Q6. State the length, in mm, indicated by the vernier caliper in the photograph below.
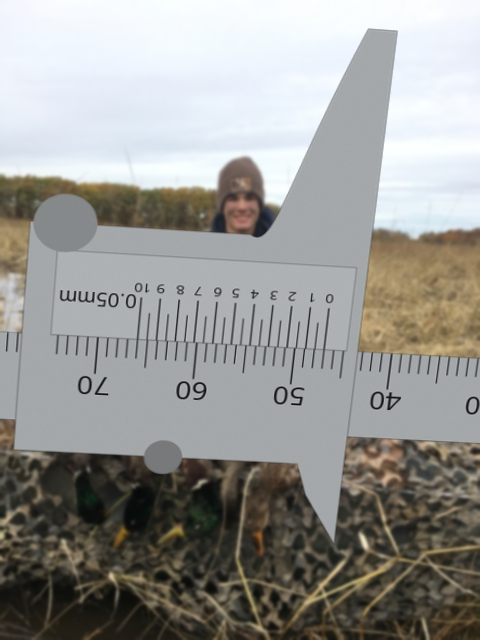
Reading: 47.0 mm
